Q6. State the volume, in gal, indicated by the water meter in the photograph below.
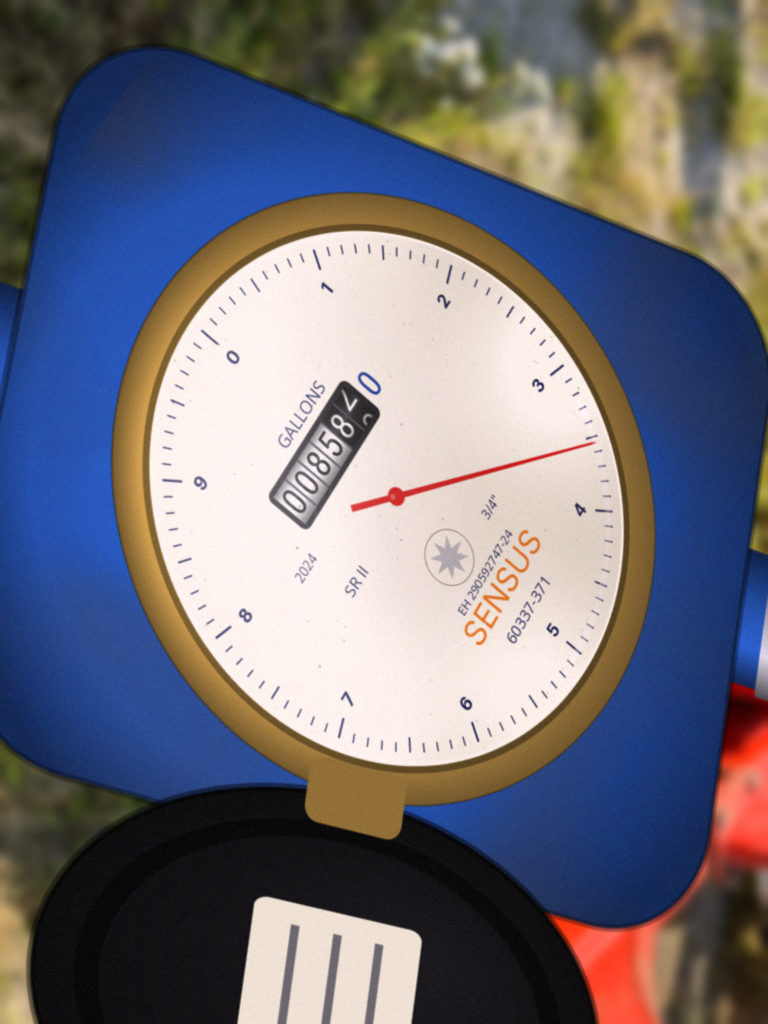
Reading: 85823.5 gal
